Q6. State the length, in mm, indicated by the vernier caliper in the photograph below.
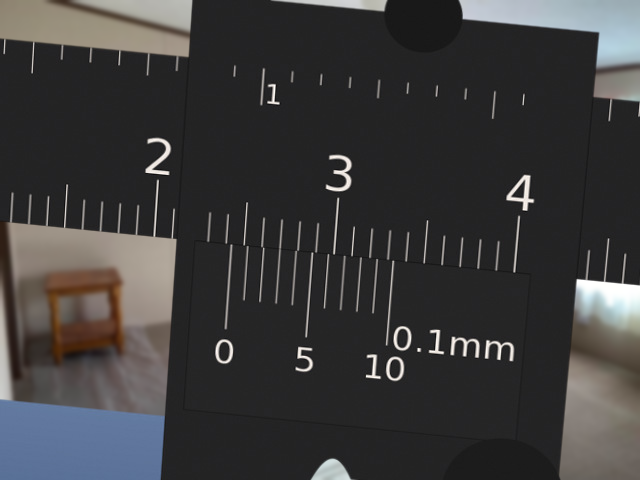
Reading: 24.3 mm
